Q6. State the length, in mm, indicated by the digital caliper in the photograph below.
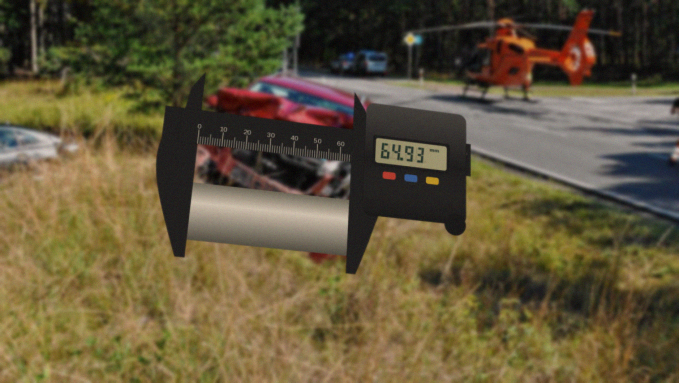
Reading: 64.93 mm
